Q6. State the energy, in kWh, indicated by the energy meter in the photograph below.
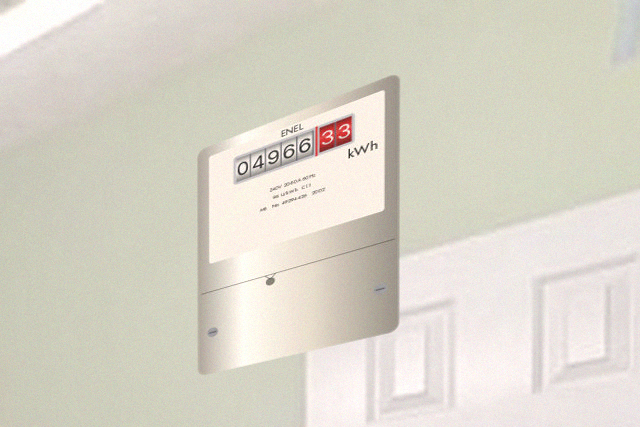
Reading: 4966.33 kWh
